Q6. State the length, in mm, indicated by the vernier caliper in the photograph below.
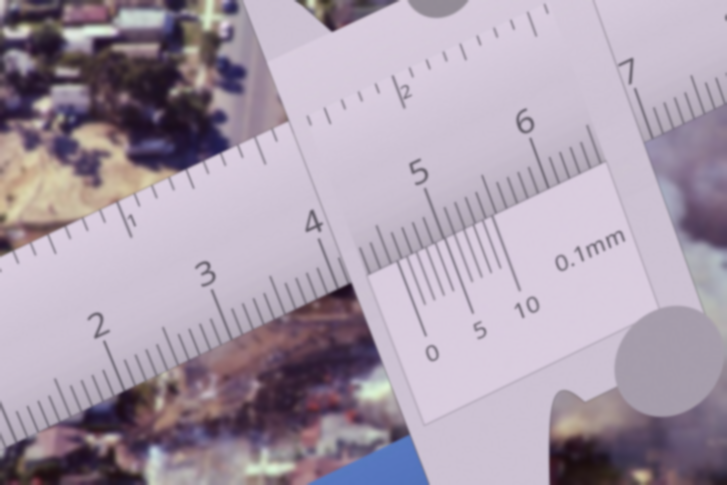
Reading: 45.6 mm
